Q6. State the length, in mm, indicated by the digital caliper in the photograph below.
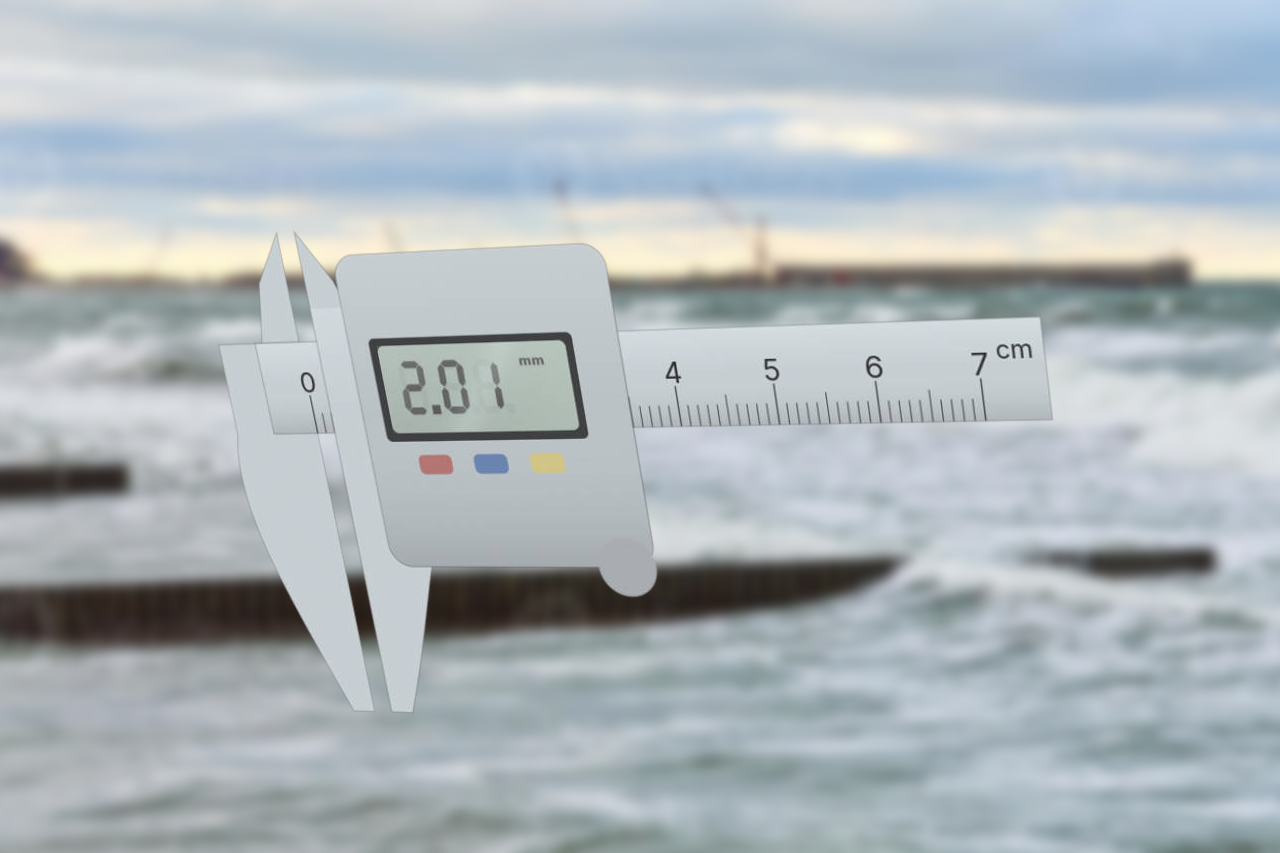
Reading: 2.01 mm
